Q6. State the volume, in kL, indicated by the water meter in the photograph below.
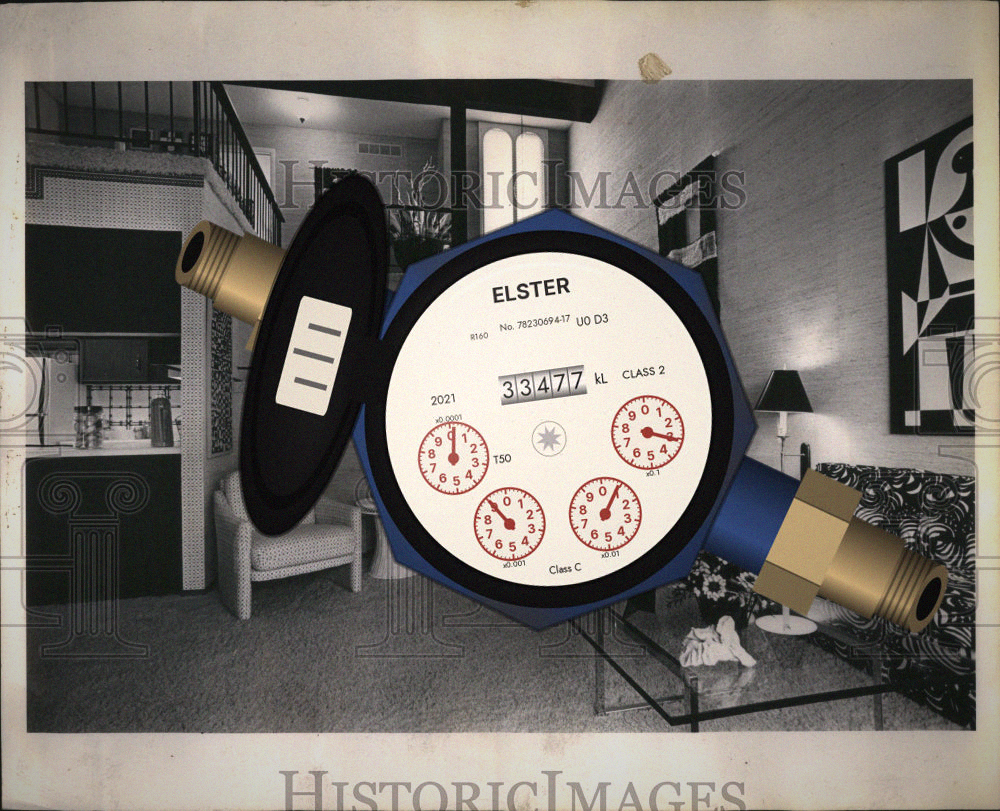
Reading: 33477.3090 kL
